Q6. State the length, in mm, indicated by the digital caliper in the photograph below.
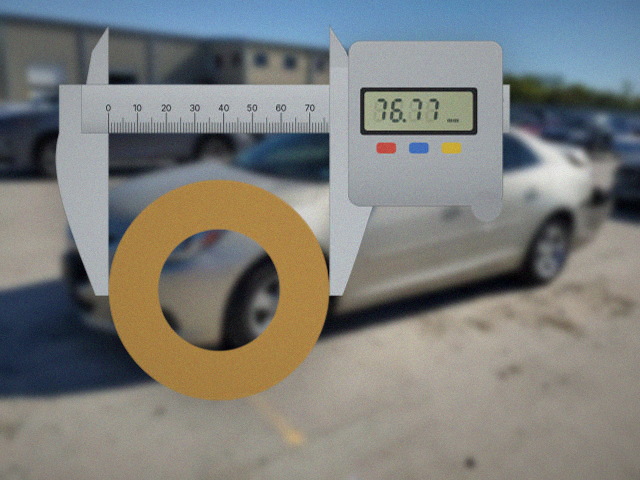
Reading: 76.77 mm
